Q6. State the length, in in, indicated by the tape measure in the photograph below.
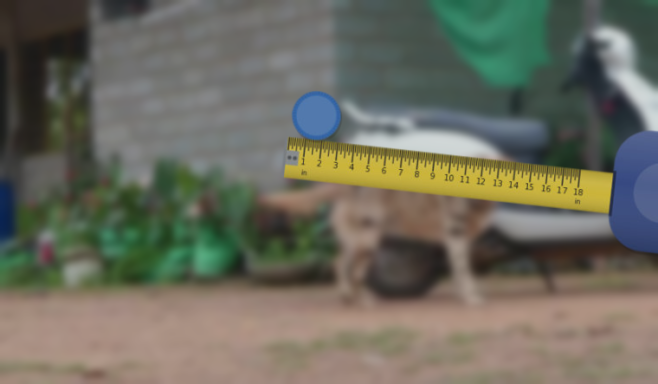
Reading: 3 in
